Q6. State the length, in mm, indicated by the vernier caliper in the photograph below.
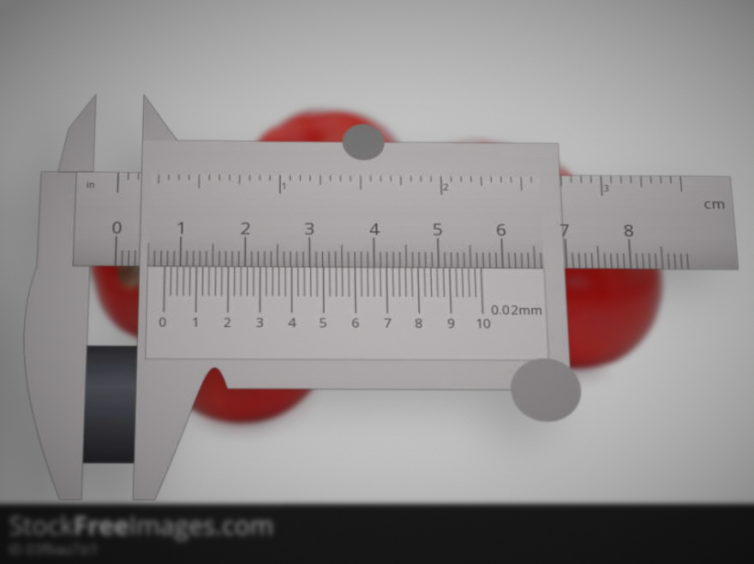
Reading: 7.6 mm
